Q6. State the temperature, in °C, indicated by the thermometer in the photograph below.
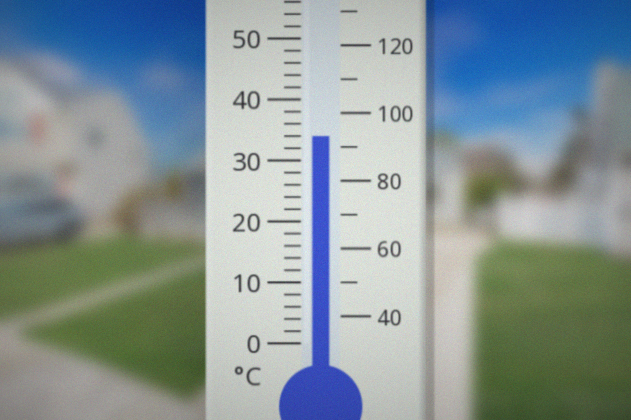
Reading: 34 °C
